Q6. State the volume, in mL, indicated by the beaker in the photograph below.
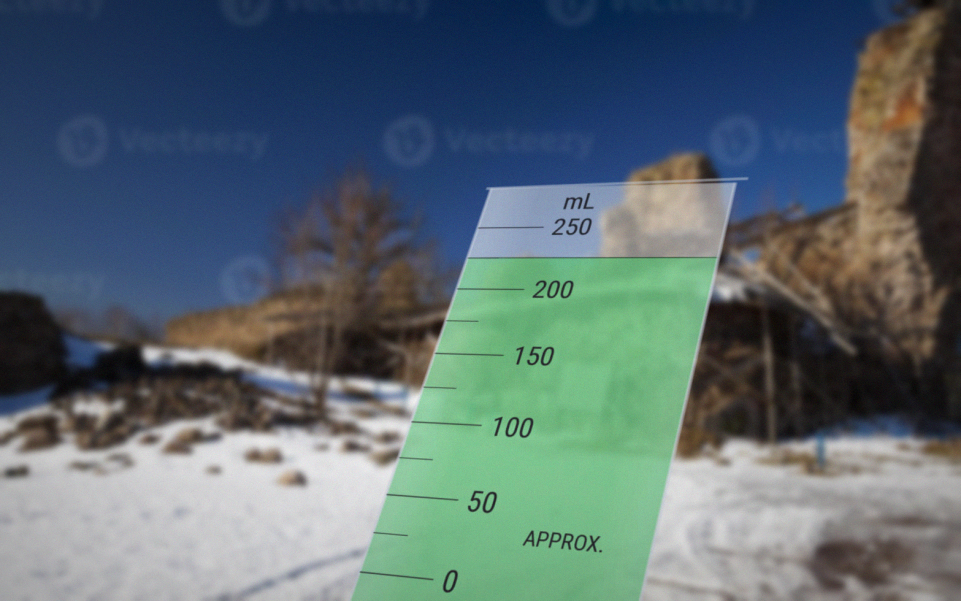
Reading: 225 mL
